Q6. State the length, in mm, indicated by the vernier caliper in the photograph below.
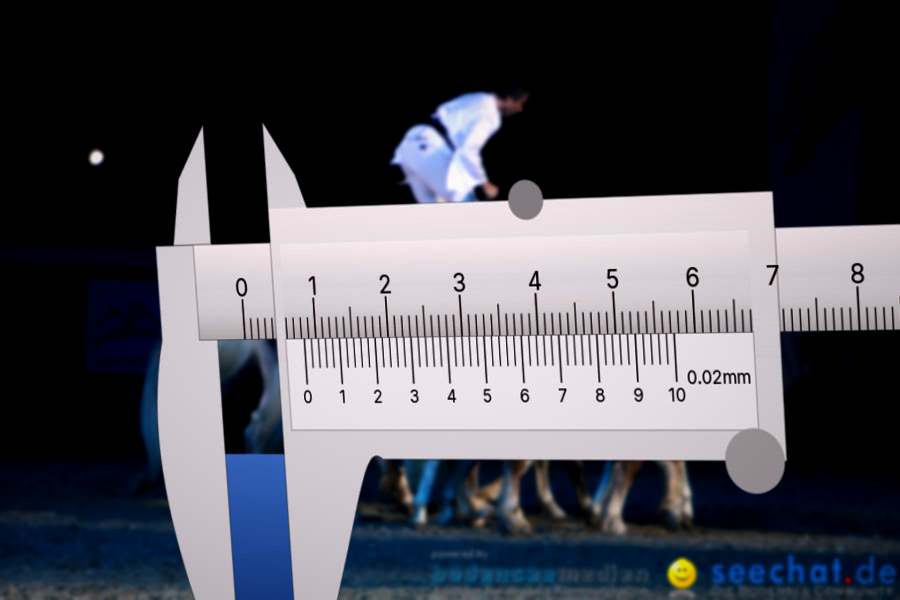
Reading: 8.4 mm
